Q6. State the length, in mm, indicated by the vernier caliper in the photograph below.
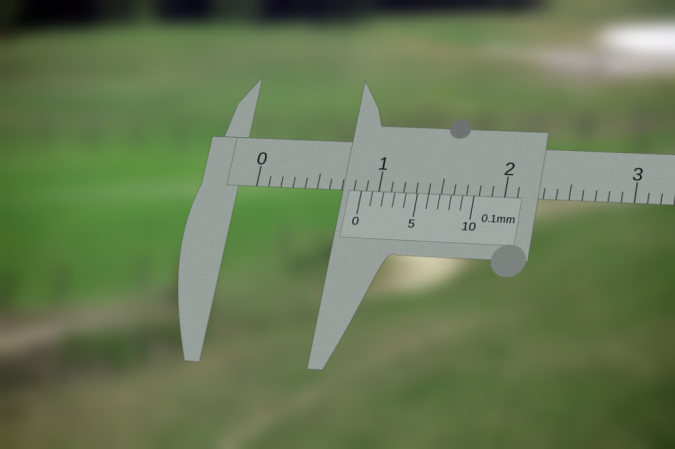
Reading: 8.6 mm
